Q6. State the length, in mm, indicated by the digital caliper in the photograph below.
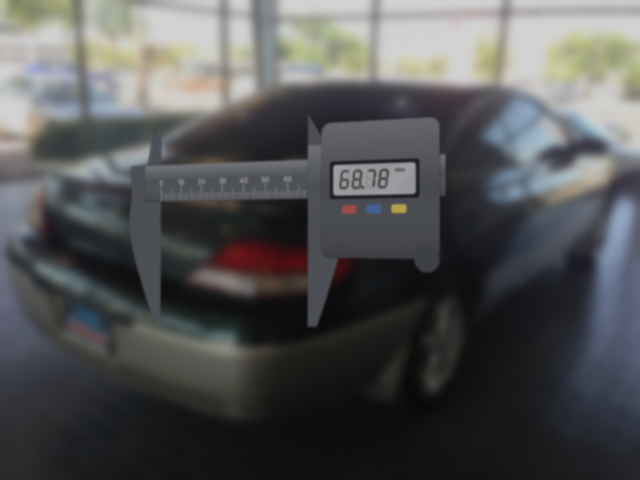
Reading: 68.78 mm
